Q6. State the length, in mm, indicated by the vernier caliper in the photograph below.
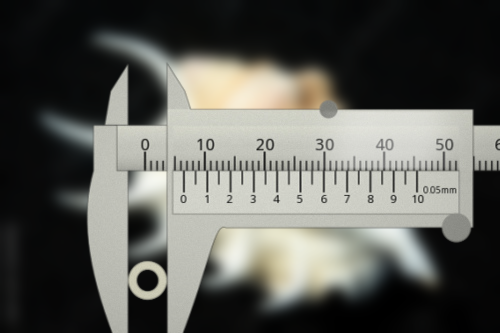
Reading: 6.5 mm
